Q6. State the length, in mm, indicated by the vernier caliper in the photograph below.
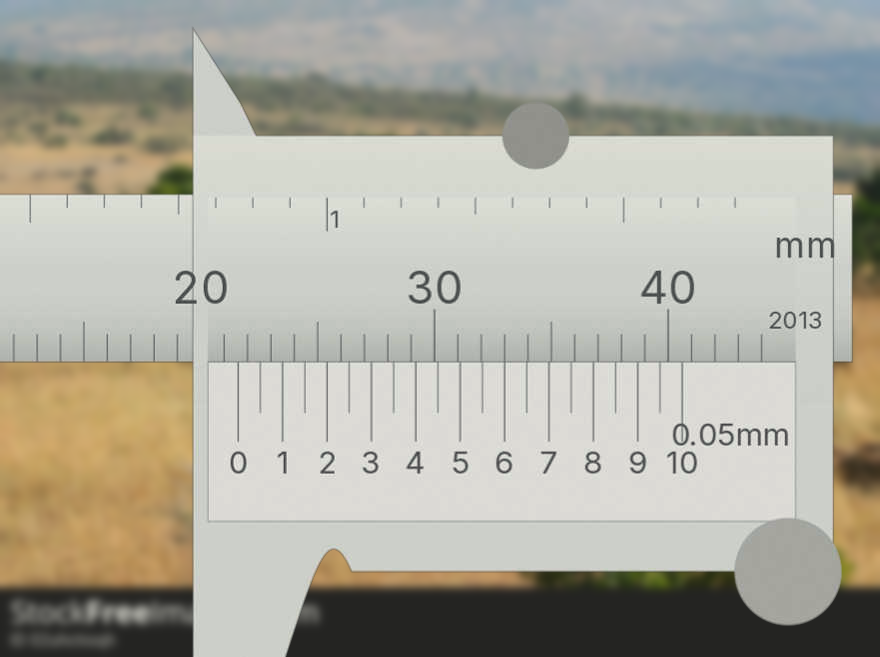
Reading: 21.6 mm
